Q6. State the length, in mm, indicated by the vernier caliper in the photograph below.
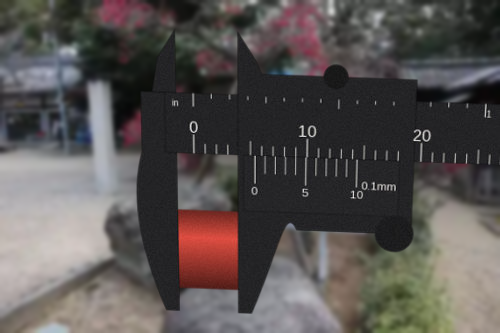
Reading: 5.4 mm
